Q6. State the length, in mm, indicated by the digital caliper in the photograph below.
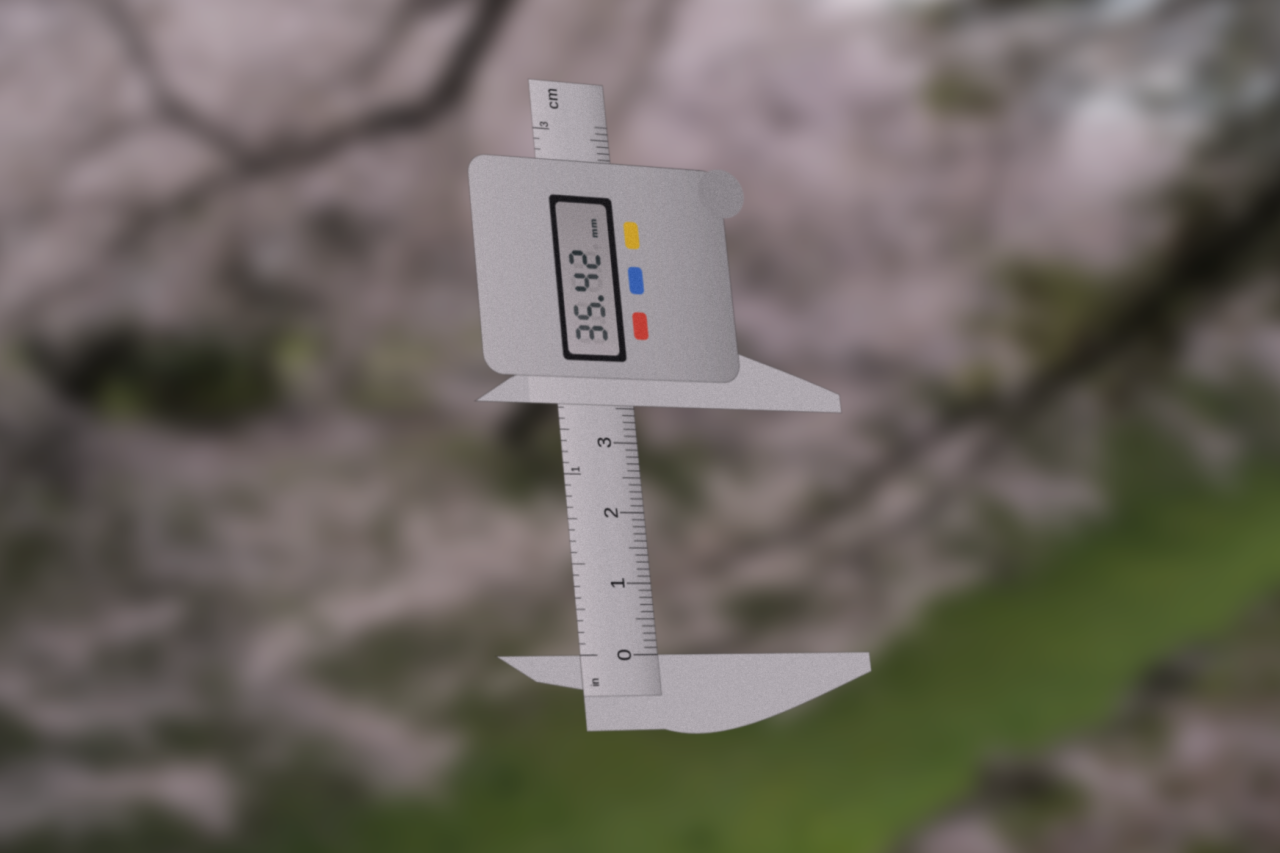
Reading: 35.42 mm
